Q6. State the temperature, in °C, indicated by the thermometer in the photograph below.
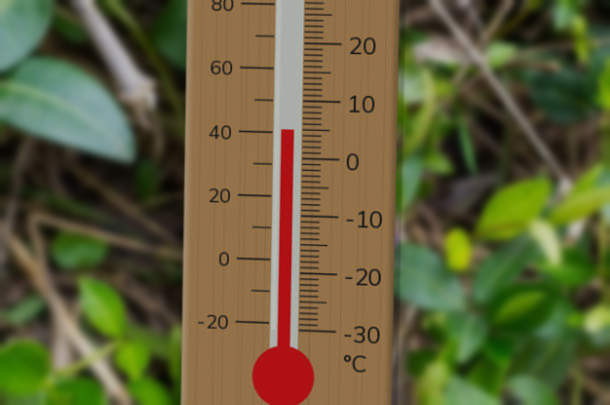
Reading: 5 °C
